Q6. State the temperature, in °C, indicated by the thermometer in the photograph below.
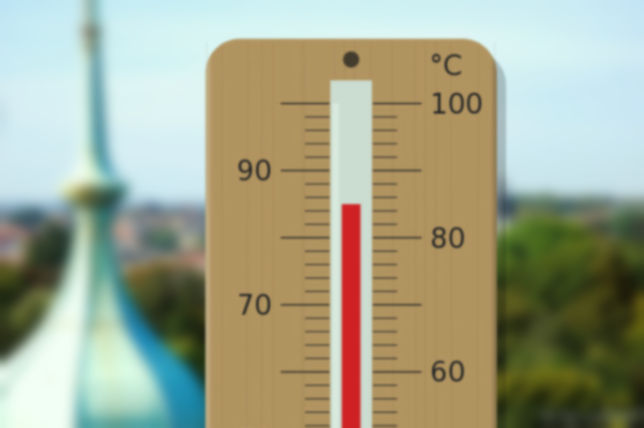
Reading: 85 °C
